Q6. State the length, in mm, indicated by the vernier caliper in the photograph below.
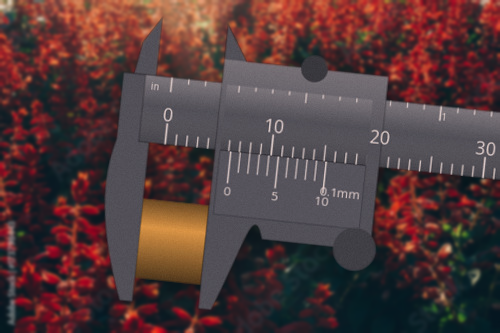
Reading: 6.2 mm
